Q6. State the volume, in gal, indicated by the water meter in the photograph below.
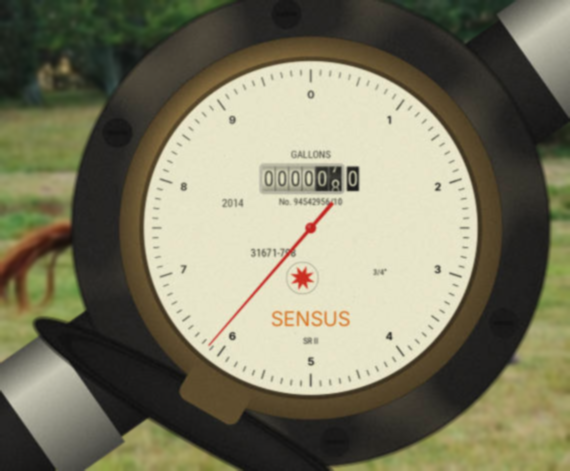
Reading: 76.1 gal
